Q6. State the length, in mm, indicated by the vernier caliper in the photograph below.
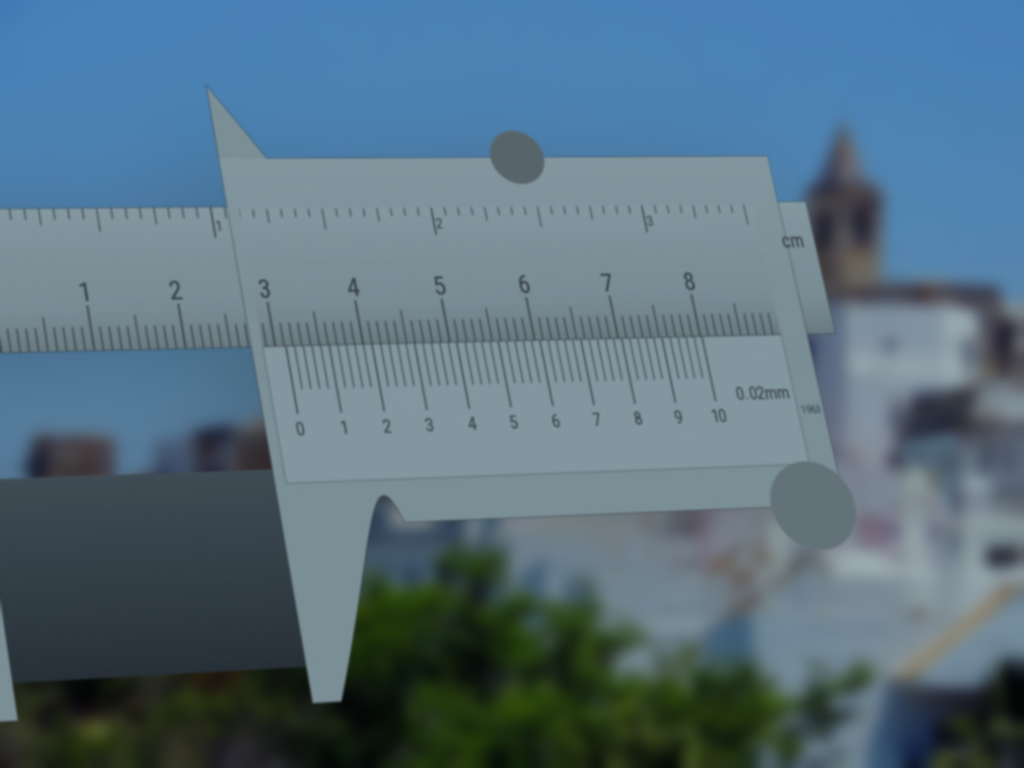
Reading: 31.2 mm
